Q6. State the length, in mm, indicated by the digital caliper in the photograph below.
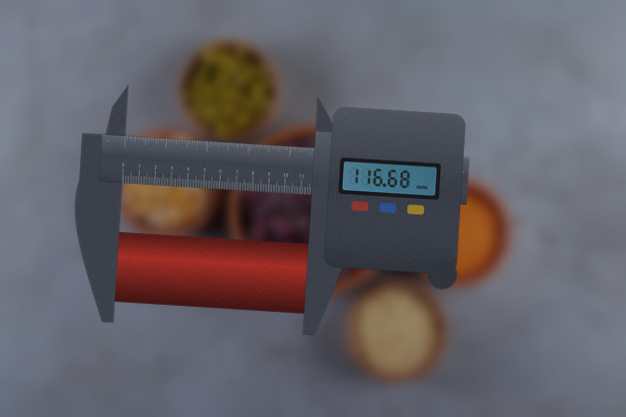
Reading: 116.68 mm
